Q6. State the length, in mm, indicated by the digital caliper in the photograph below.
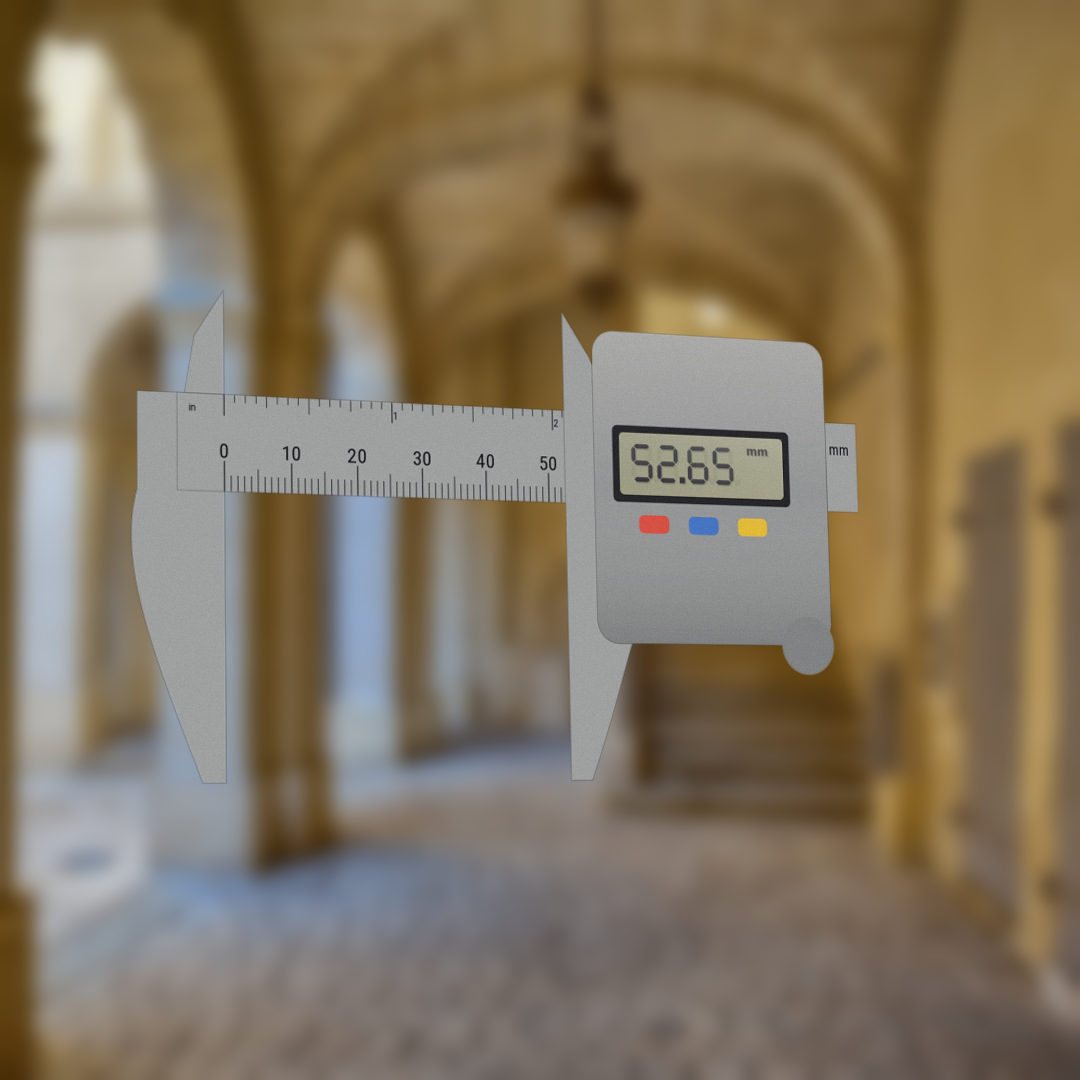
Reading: 52.65 mm
